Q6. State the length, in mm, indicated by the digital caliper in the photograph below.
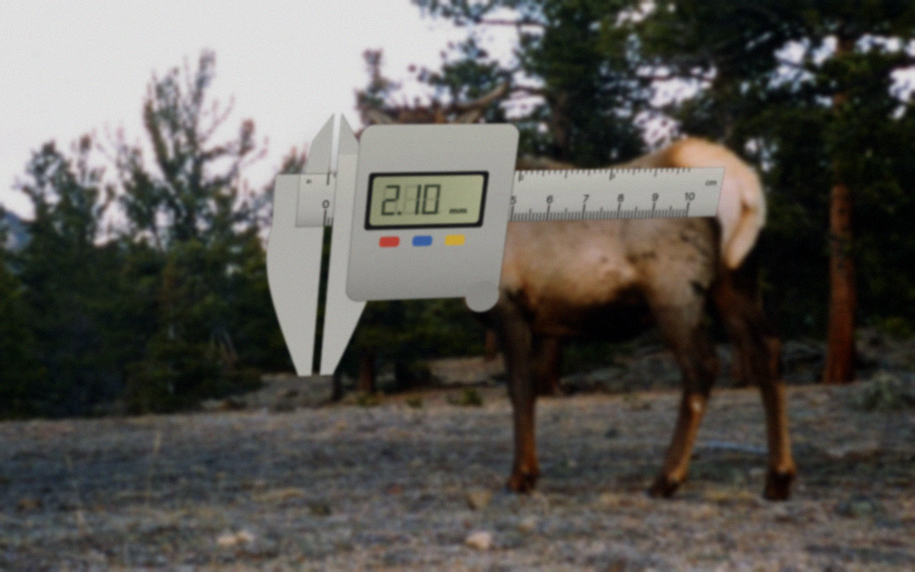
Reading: 2.10 mm
